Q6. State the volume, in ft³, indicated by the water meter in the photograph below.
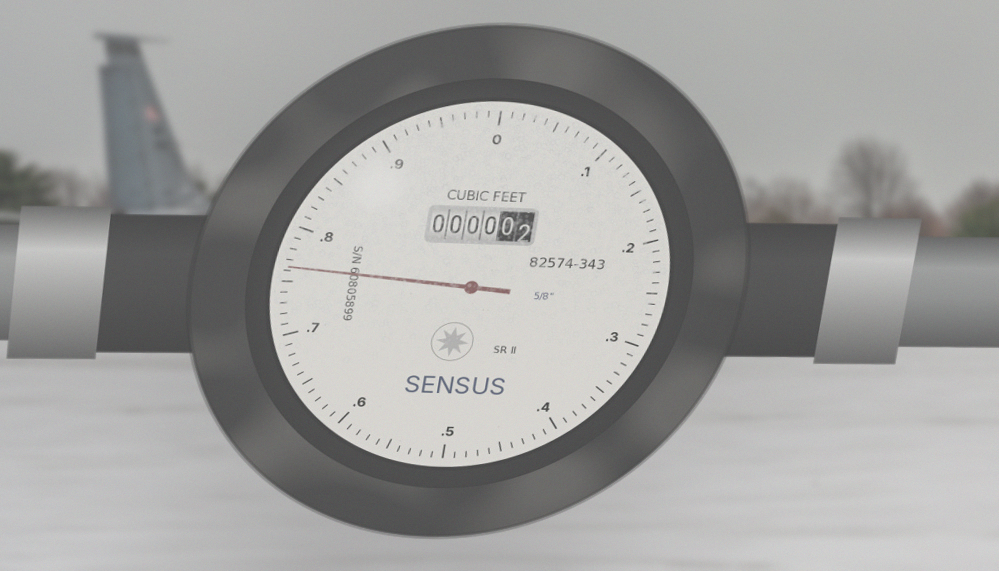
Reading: 1.76 ft³
